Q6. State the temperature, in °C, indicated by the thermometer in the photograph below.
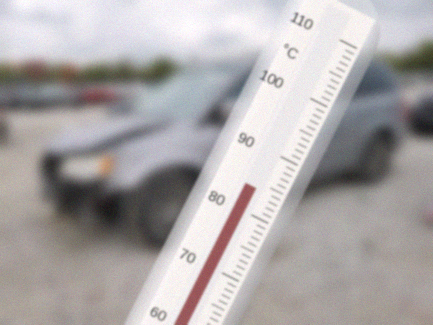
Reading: 84 °C
